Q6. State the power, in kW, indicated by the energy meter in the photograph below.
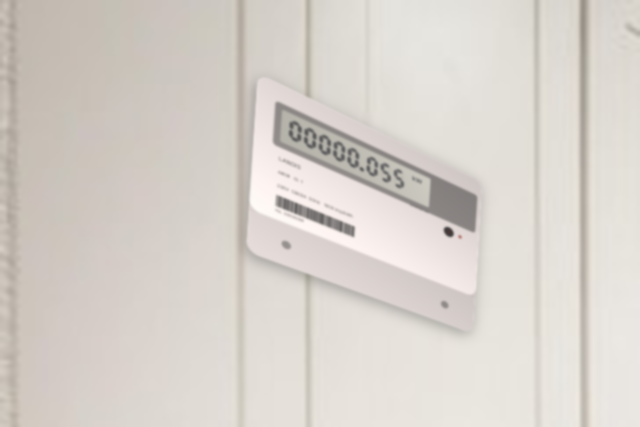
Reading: 0.055 kW
